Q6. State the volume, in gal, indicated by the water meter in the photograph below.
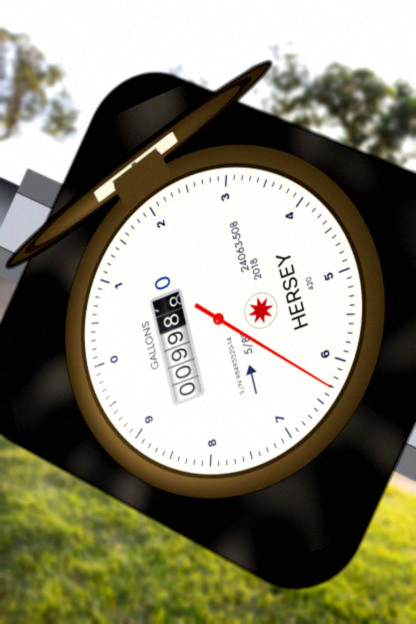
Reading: 99876.3 gal
